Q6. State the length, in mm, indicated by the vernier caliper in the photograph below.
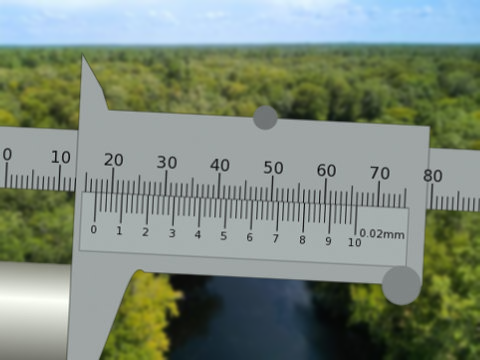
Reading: 17.0 mm
